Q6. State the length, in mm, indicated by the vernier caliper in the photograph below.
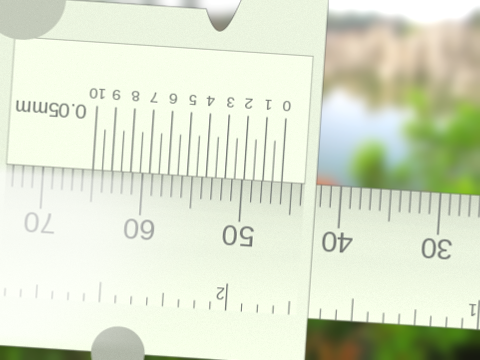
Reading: 46.0 mm
